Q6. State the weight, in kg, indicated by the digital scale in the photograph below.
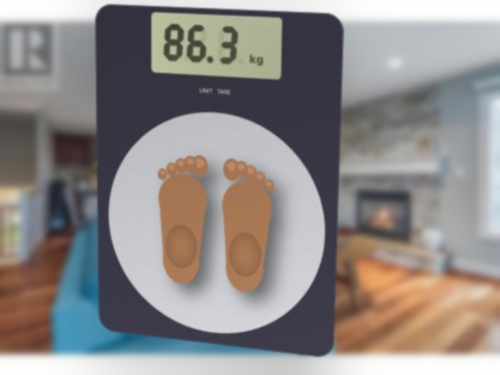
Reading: 86.3 kg
